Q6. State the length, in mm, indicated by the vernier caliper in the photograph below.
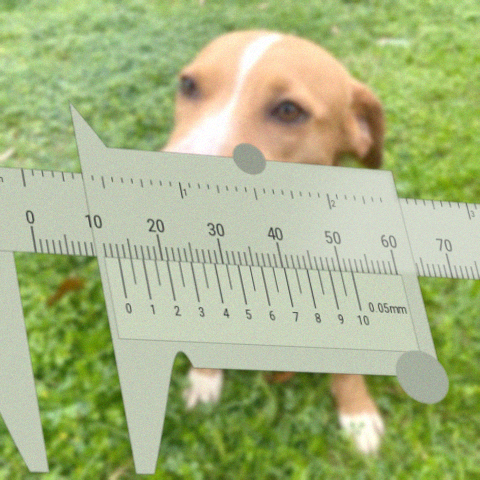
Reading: 13.0 mm
